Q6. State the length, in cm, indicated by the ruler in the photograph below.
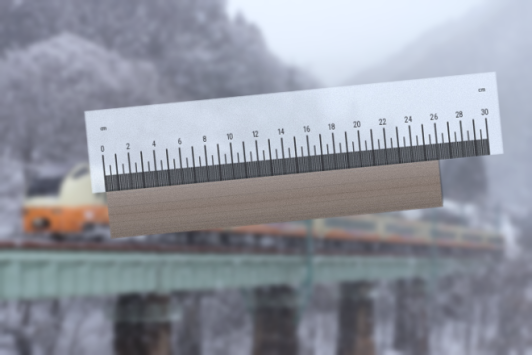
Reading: 26 cm
